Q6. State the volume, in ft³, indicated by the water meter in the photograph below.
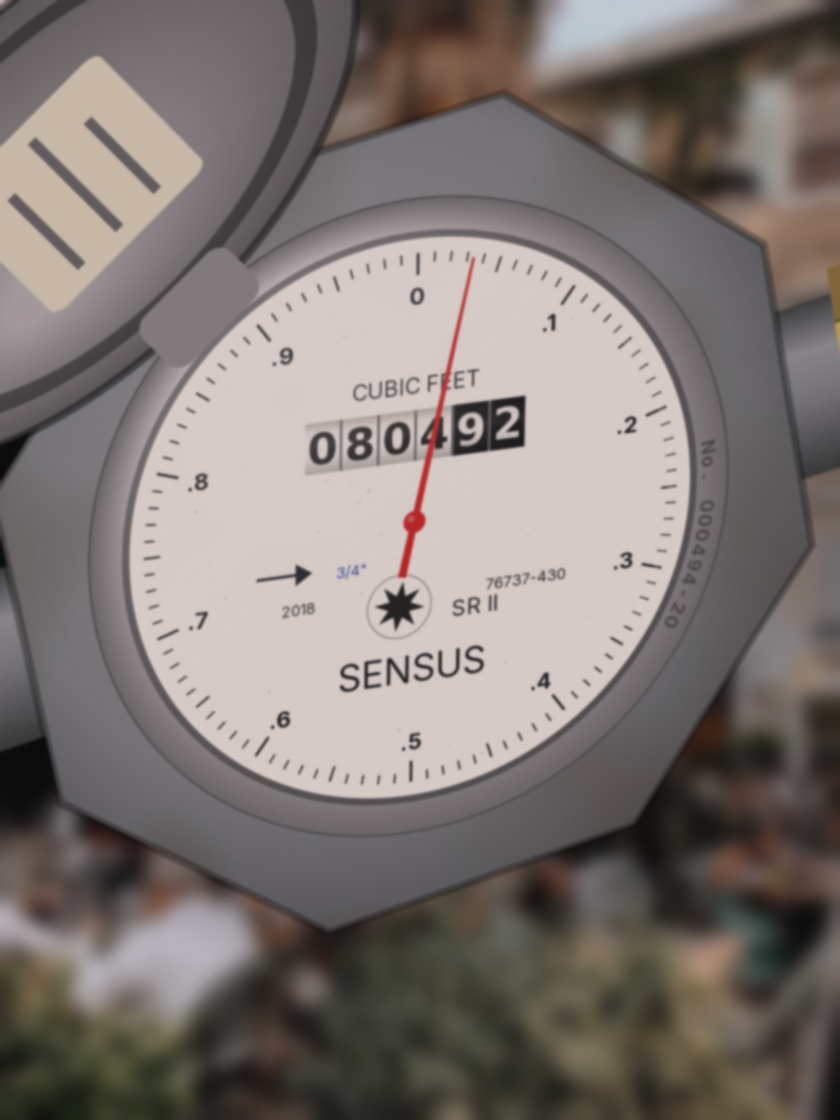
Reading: 80492.03 ft³
